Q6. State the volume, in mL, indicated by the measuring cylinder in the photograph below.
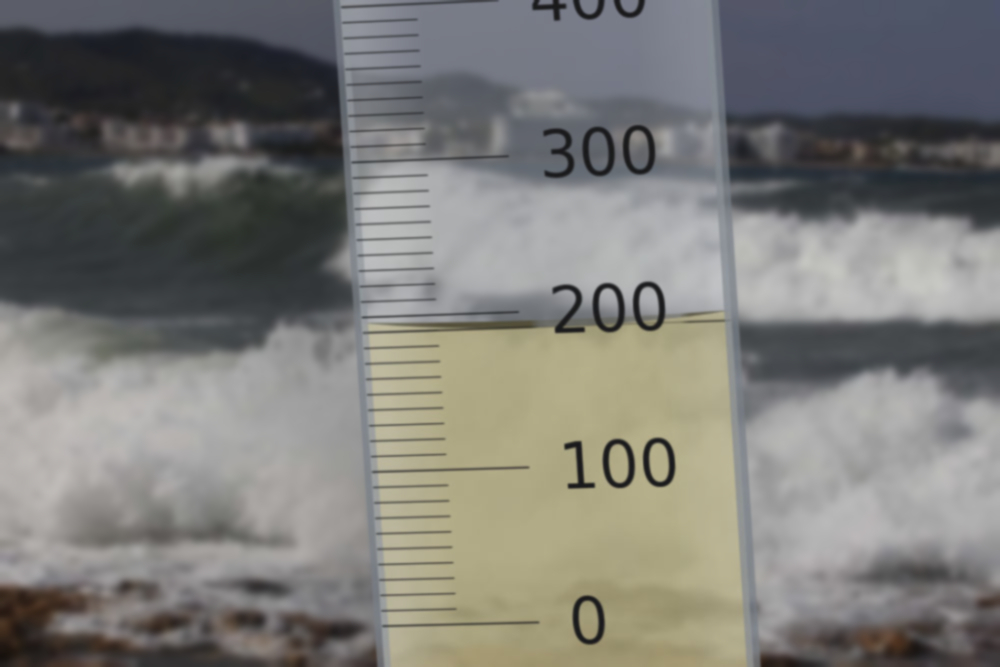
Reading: 190 mL
